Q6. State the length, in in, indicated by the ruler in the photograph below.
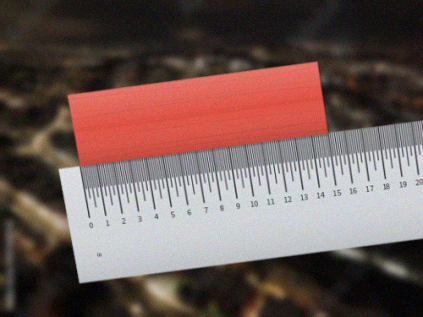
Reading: 15 in
